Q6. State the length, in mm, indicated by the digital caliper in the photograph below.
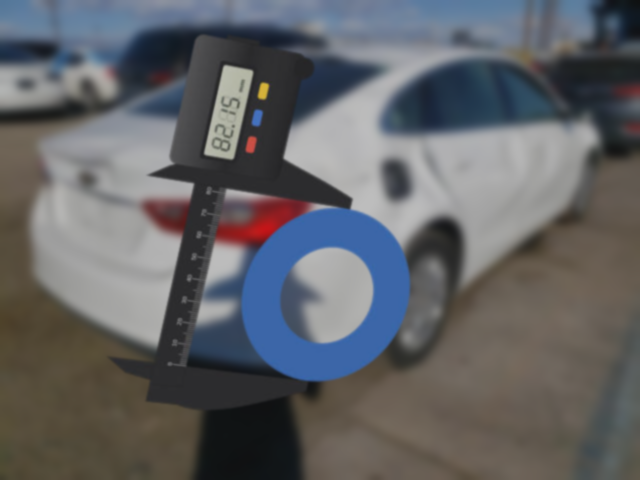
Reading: 82.15 mm
